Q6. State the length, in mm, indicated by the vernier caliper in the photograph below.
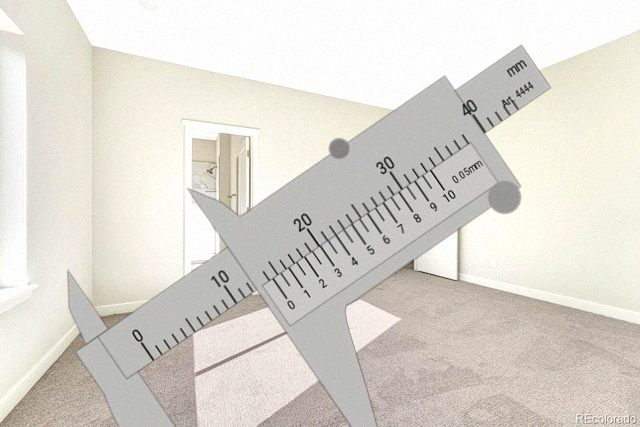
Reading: 14.4 mm
